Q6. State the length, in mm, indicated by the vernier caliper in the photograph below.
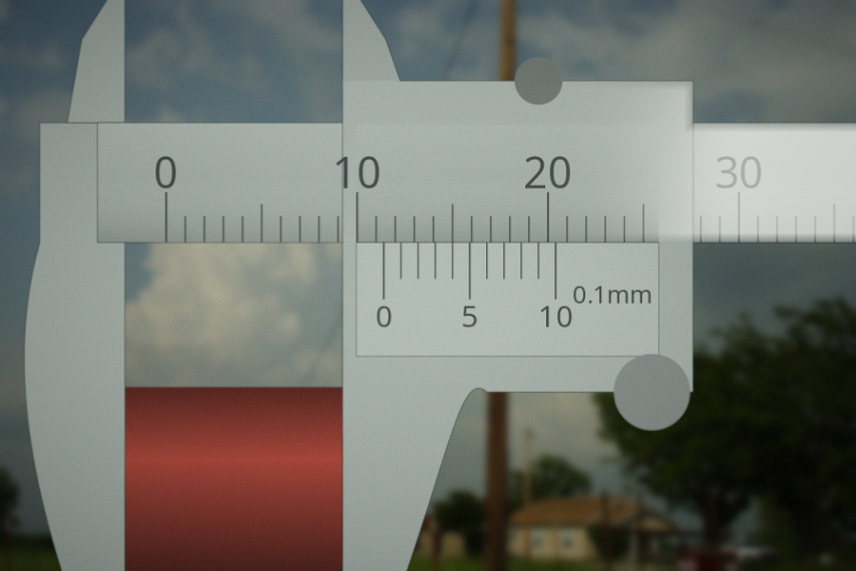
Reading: 11.4 mm
